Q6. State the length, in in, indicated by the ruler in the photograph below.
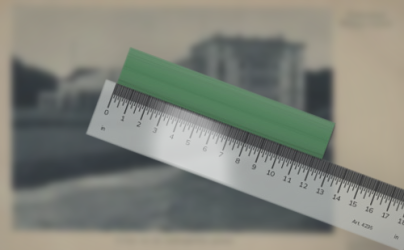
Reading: 12.5 in
